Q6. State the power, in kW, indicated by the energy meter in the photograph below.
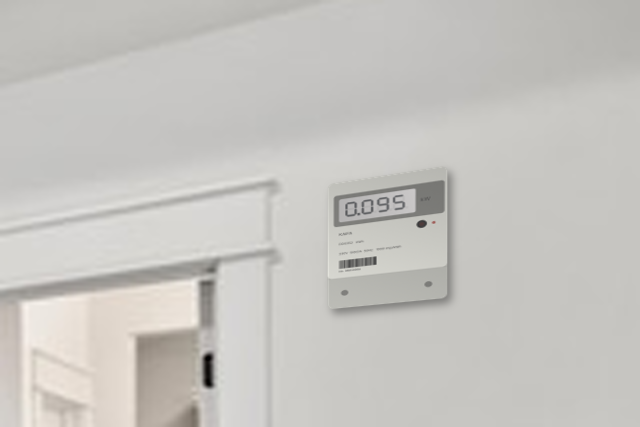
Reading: 0.095 kW
